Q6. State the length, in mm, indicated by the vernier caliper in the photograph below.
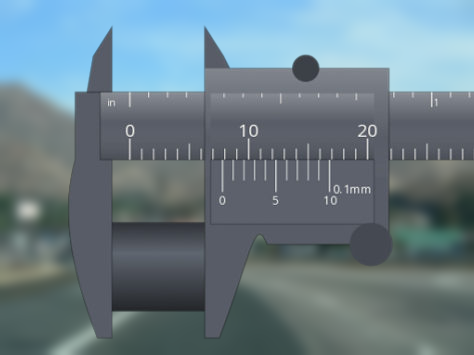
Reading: 7.8 mm
